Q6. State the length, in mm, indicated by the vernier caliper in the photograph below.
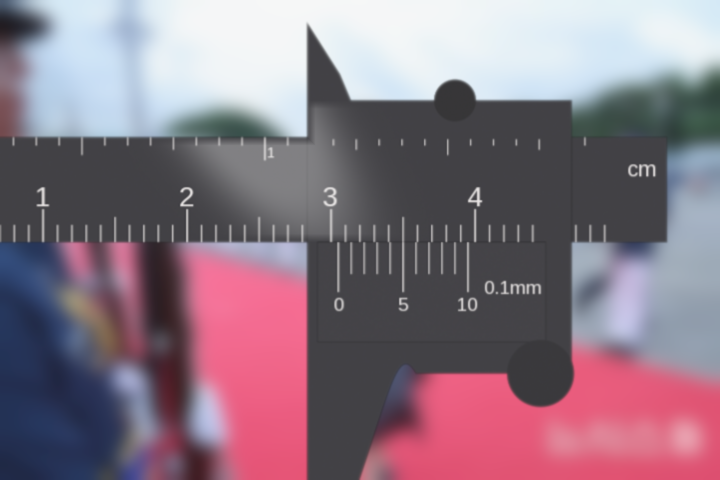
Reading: 30.5 mm
